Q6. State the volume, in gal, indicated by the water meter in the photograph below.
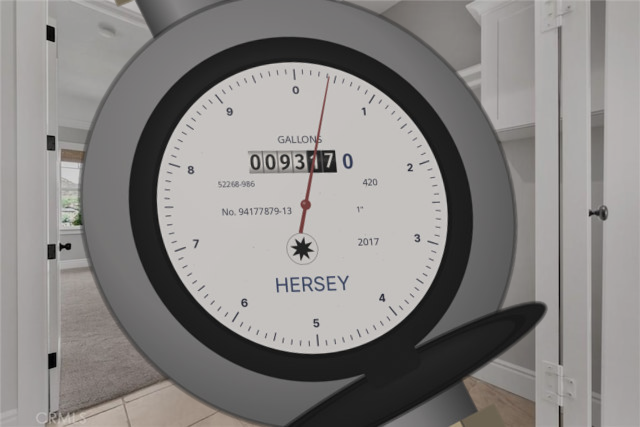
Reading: 93170.4 gal
